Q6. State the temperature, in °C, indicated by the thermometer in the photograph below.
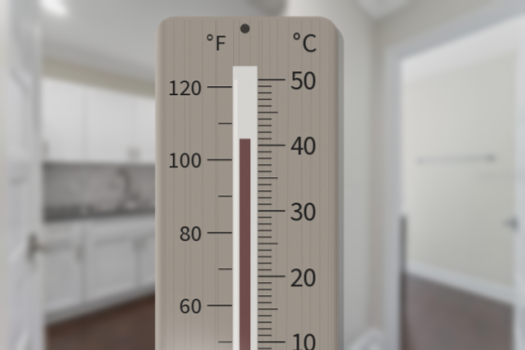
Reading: 41 °C
